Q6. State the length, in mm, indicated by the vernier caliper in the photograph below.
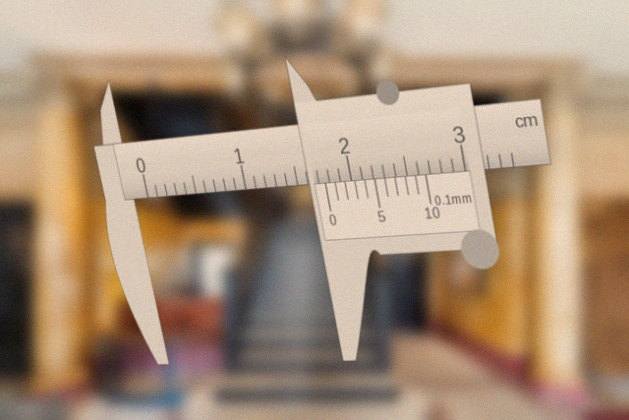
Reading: 17.6 mm
